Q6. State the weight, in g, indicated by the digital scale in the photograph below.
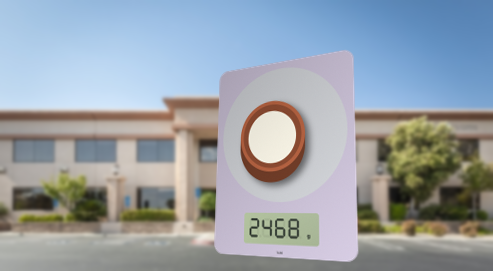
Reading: 2468 g
